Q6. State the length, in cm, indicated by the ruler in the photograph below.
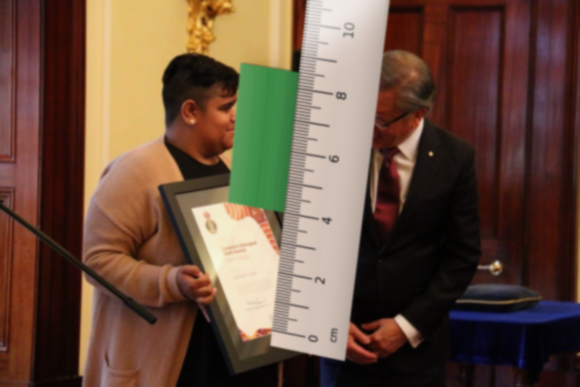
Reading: 4.5 cm
